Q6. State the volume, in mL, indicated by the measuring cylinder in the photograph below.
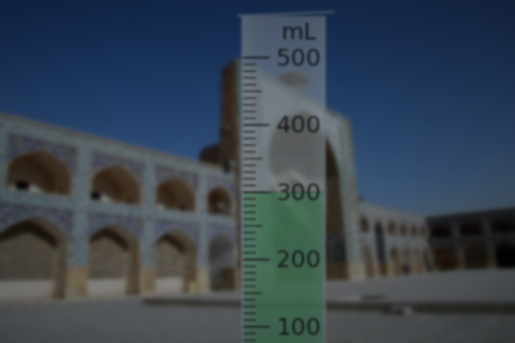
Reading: 300 mL
